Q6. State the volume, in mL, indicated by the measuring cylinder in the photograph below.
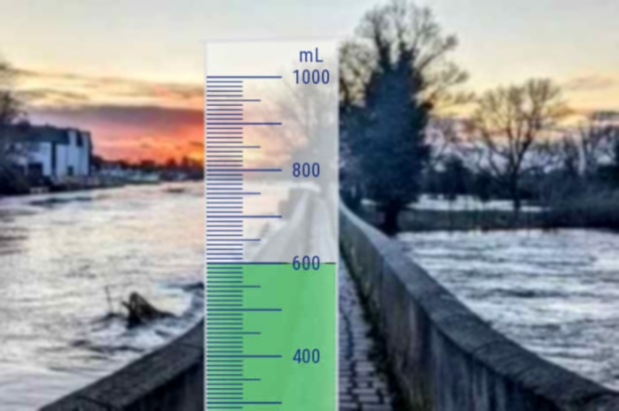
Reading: 600 mL
